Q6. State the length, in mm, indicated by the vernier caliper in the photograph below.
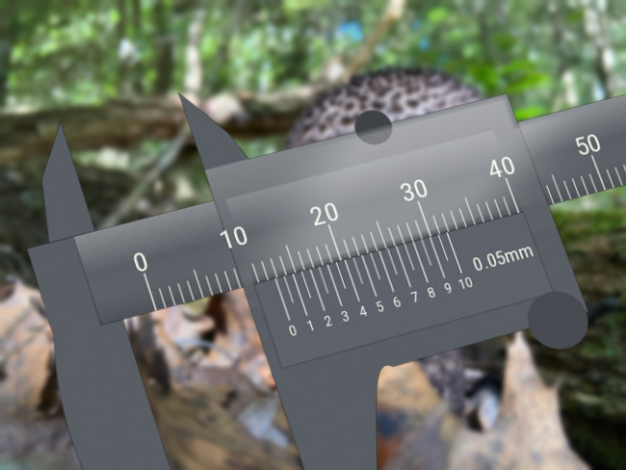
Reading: 12.8 mm
